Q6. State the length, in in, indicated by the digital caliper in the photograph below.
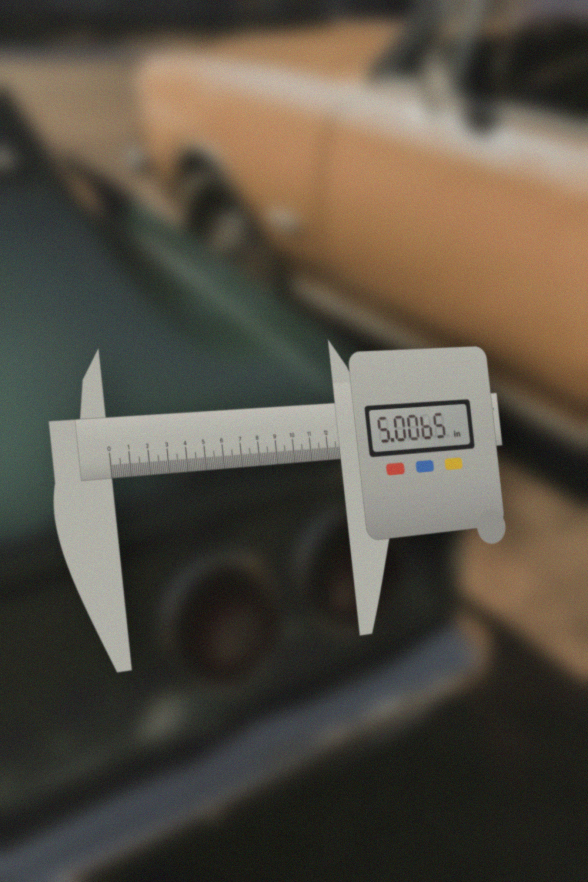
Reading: 5.0065 in
